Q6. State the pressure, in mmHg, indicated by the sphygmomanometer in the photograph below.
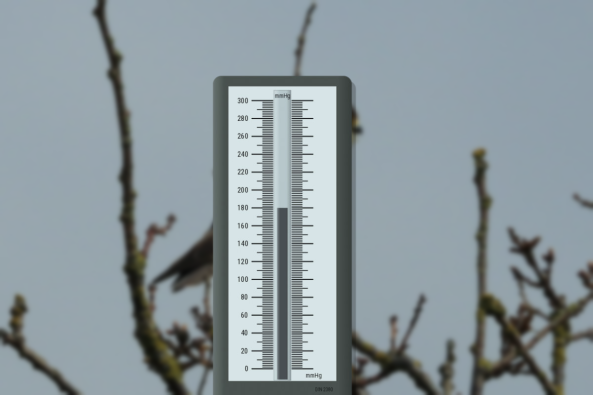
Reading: 180 mmHg
